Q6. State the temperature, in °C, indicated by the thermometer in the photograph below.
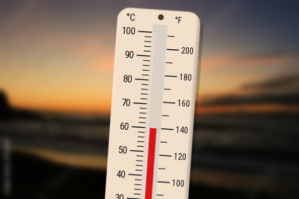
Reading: 60 °C
